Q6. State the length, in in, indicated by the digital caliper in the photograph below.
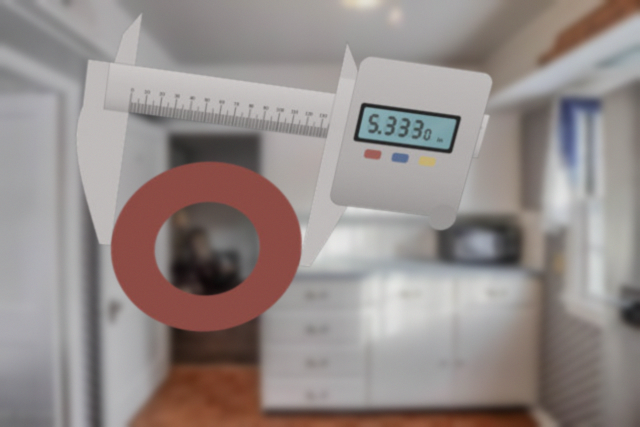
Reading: 5.3330 in
